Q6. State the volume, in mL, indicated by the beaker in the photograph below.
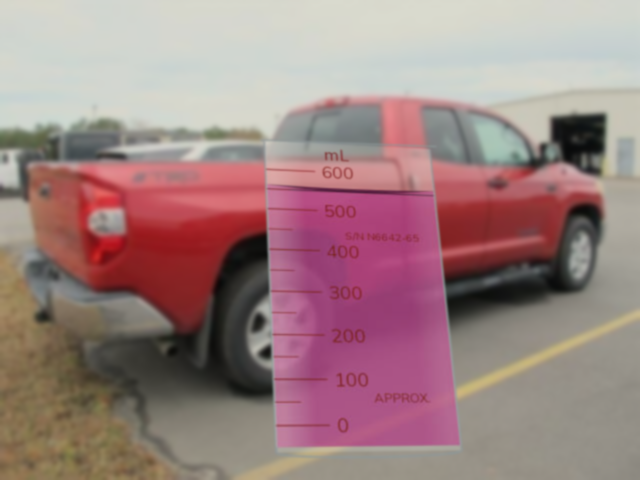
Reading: 550 mL
